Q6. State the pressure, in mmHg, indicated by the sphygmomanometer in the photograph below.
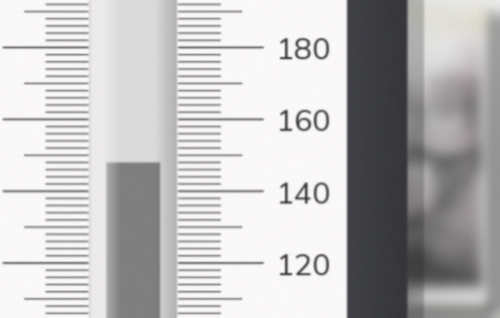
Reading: 148 mmHg
